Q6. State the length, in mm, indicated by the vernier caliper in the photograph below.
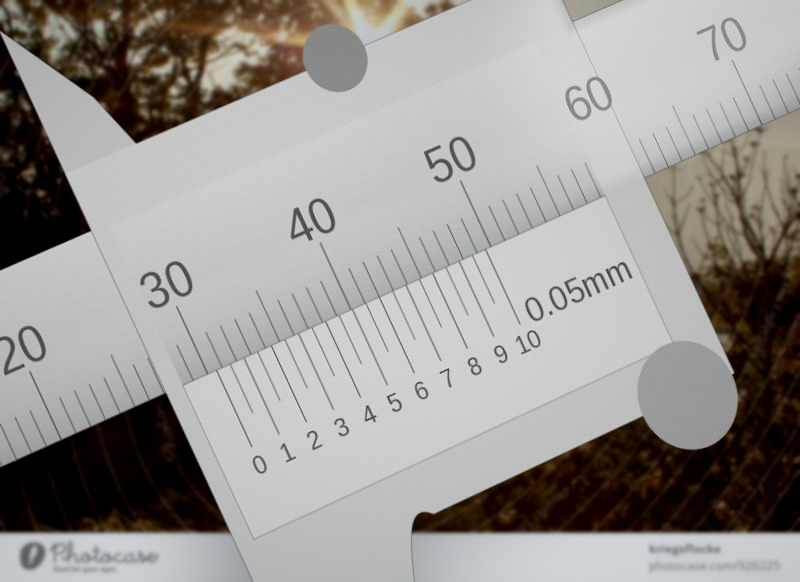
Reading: 30.6 mm
